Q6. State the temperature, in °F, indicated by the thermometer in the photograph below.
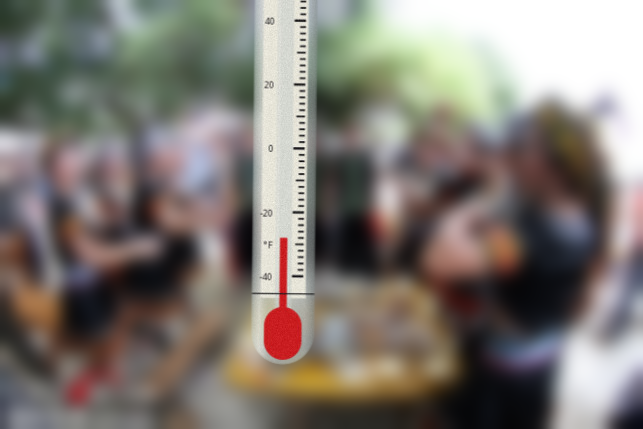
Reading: -28 °F
